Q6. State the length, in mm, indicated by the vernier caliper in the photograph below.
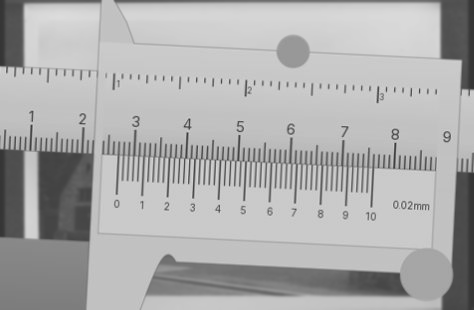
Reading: 27.0 mm
